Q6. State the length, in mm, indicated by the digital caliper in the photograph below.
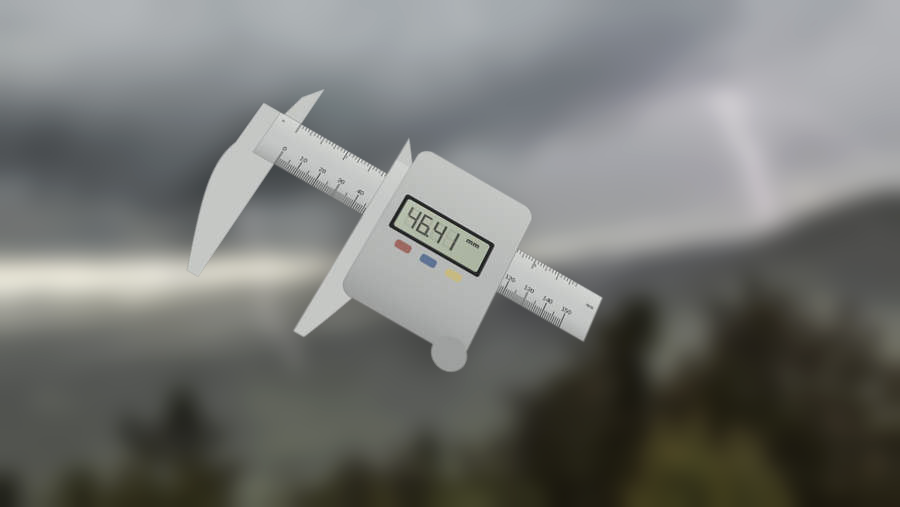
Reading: 46.41 mm
